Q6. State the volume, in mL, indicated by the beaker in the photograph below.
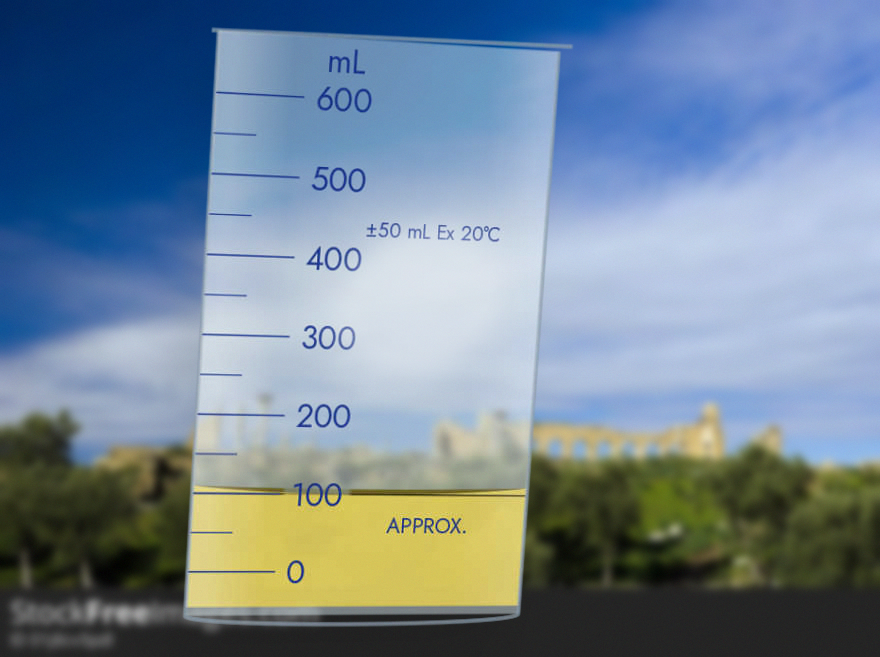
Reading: 100 mL
